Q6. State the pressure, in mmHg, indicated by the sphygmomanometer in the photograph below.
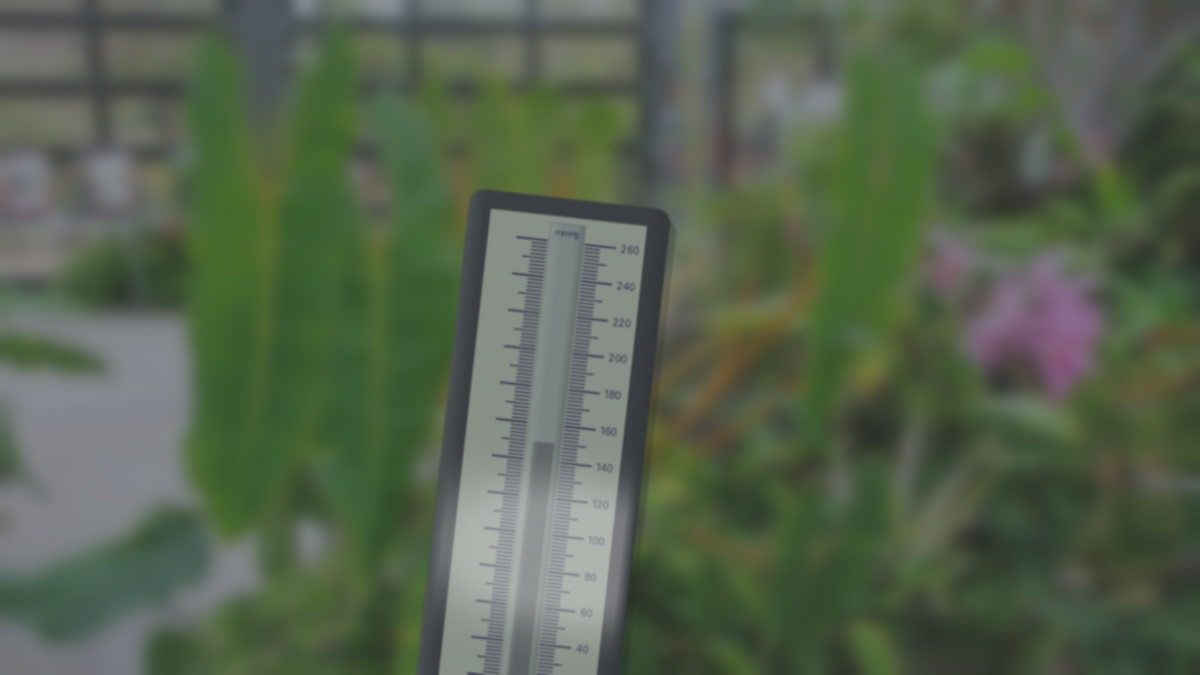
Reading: 150 mmHg
